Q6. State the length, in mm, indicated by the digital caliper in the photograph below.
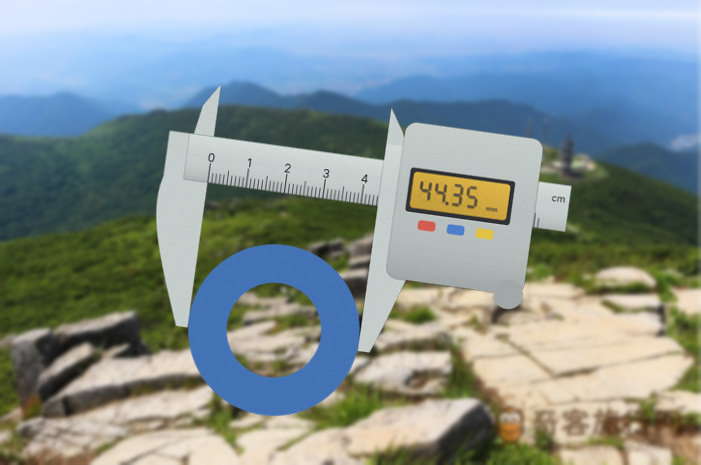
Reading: 44.35 mm
